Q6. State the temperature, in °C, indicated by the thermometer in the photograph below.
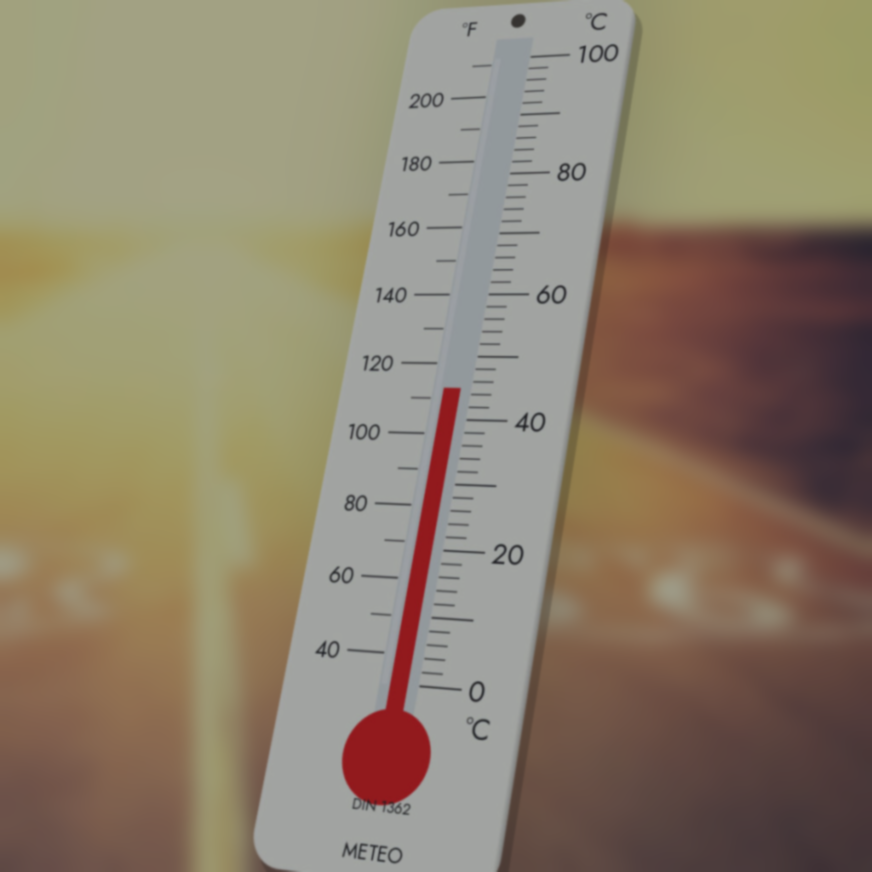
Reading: 45 °C
